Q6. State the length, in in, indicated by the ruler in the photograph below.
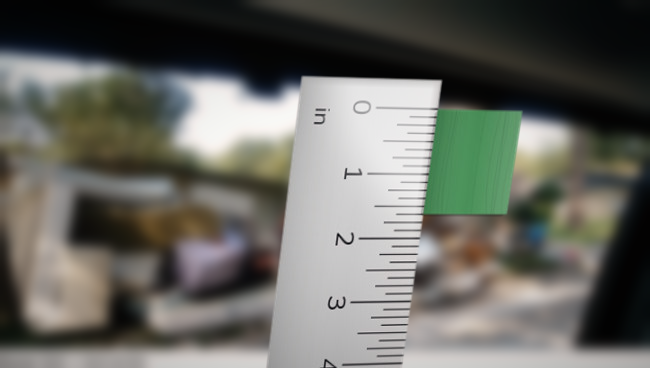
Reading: 1.625 in
